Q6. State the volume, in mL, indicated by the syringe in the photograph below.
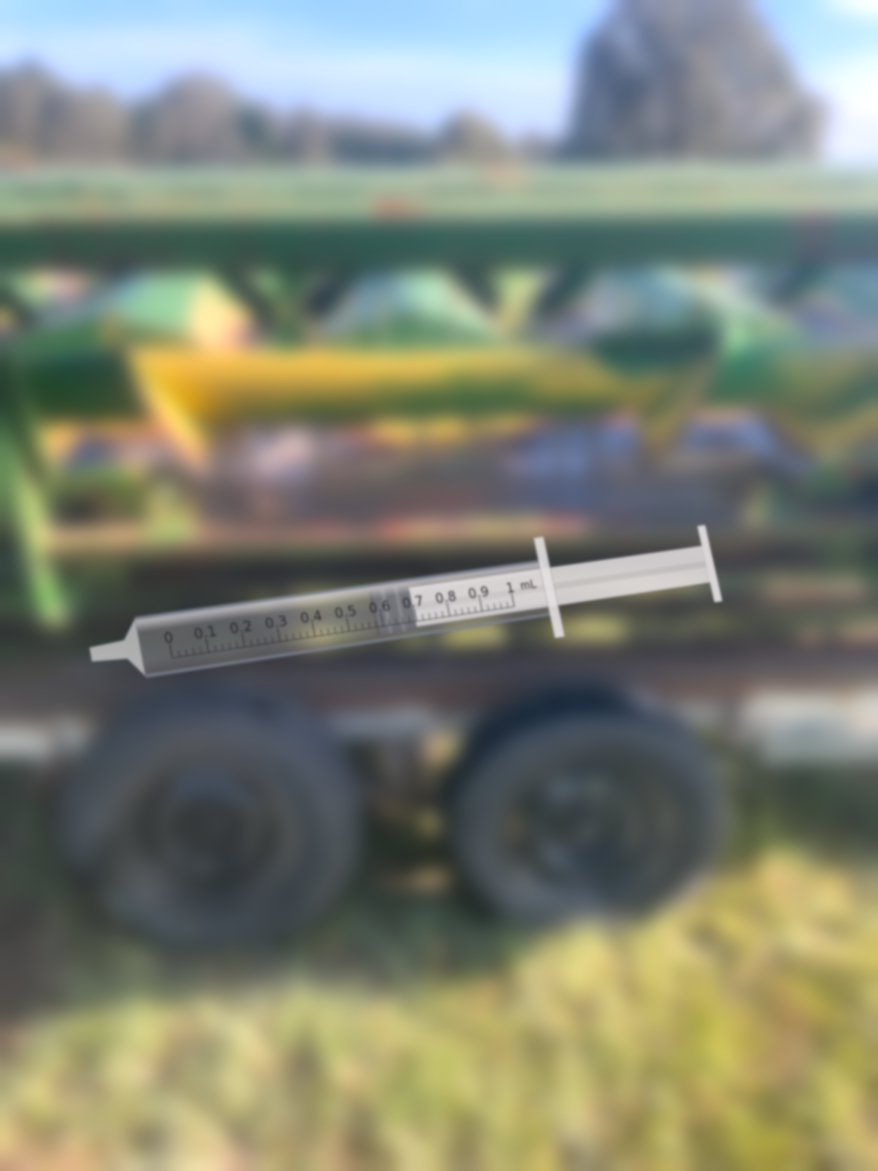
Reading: 0.58 mL
